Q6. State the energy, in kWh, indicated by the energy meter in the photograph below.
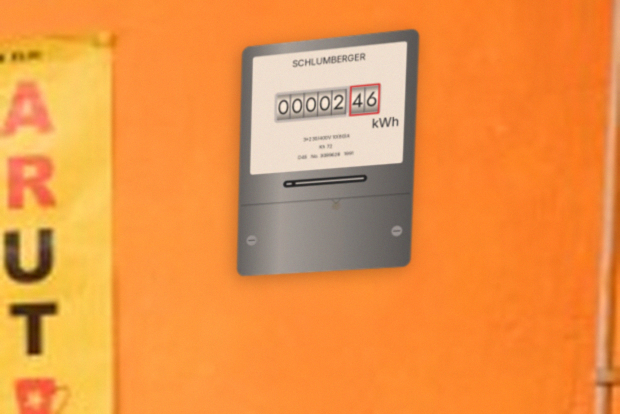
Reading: 2.46 kWh
